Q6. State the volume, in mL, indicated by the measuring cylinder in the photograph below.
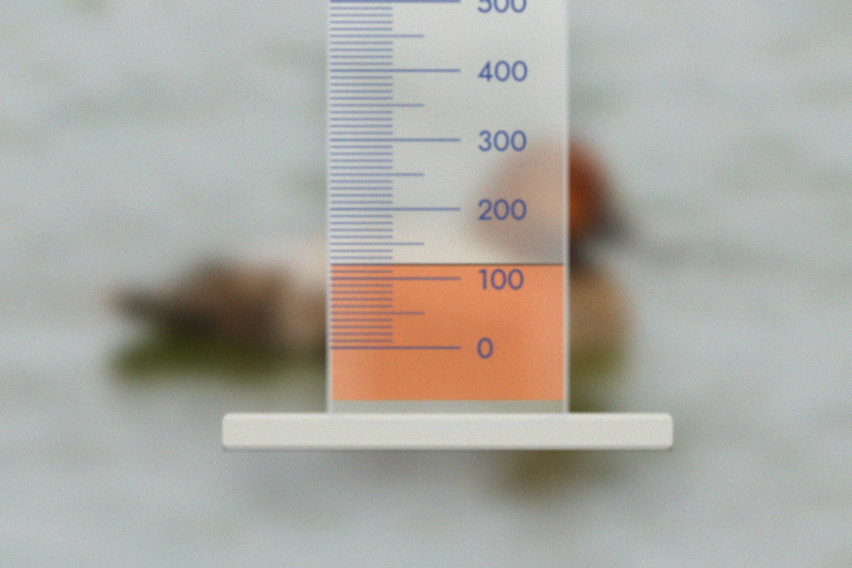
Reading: 120 mL
